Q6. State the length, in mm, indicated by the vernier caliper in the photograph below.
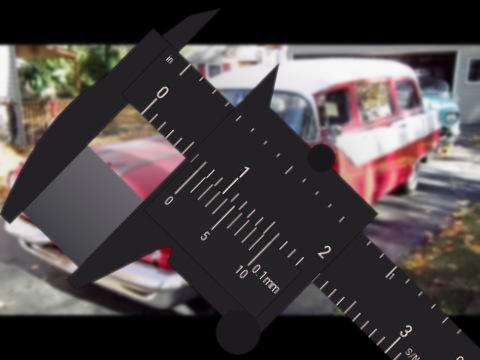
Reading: 7.0 mm
